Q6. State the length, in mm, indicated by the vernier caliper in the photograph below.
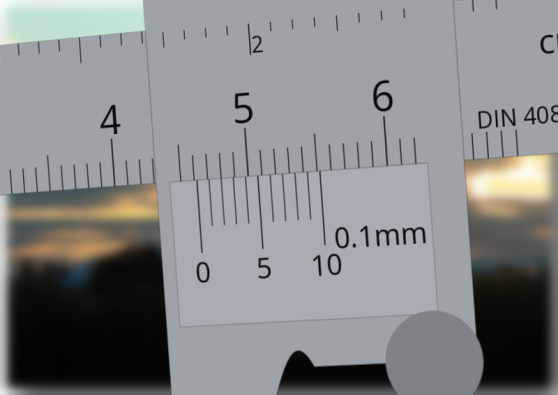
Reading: 46.2 mm
